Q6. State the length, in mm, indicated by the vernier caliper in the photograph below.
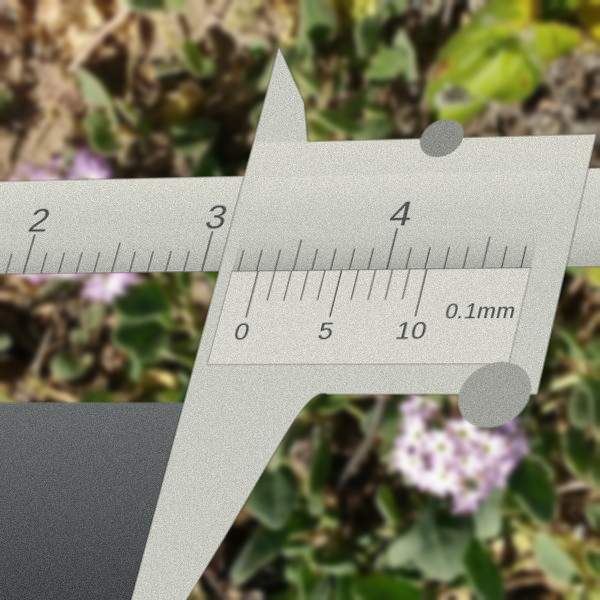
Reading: 33.1 mm
